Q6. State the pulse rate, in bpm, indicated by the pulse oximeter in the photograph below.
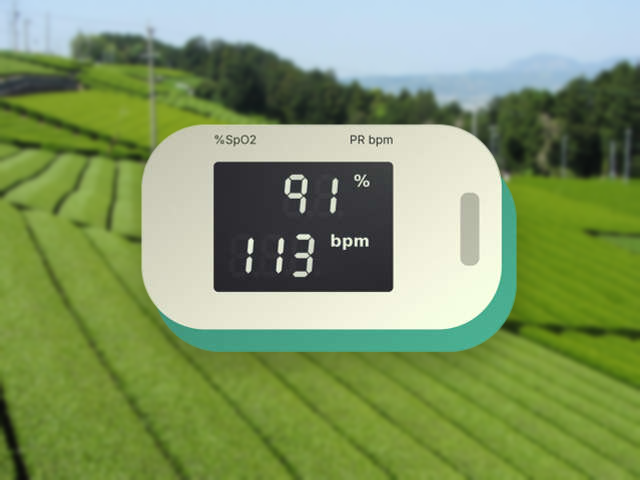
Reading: 113 bpm
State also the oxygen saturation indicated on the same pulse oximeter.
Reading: 91 %
